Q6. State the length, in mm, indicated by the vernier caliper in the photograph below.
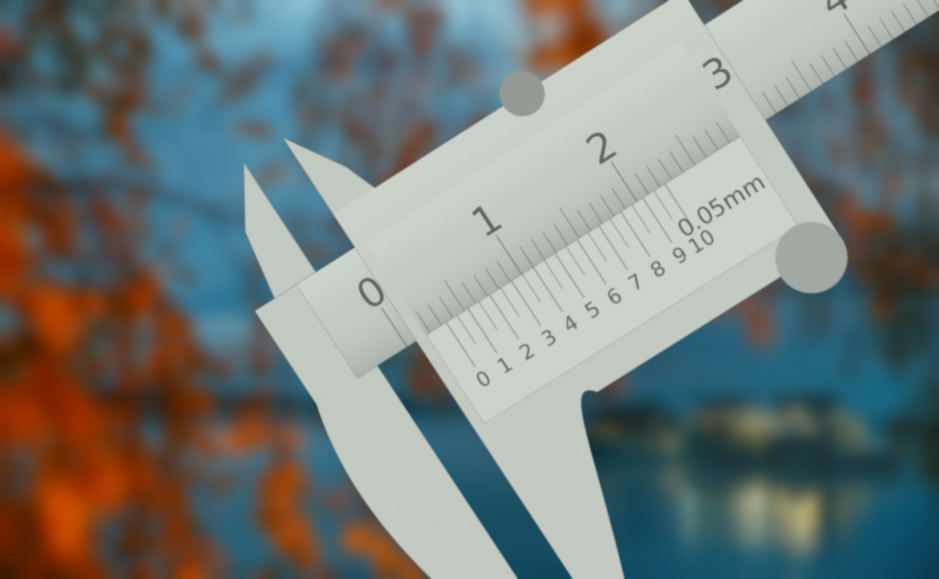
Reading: 3.4 mm
